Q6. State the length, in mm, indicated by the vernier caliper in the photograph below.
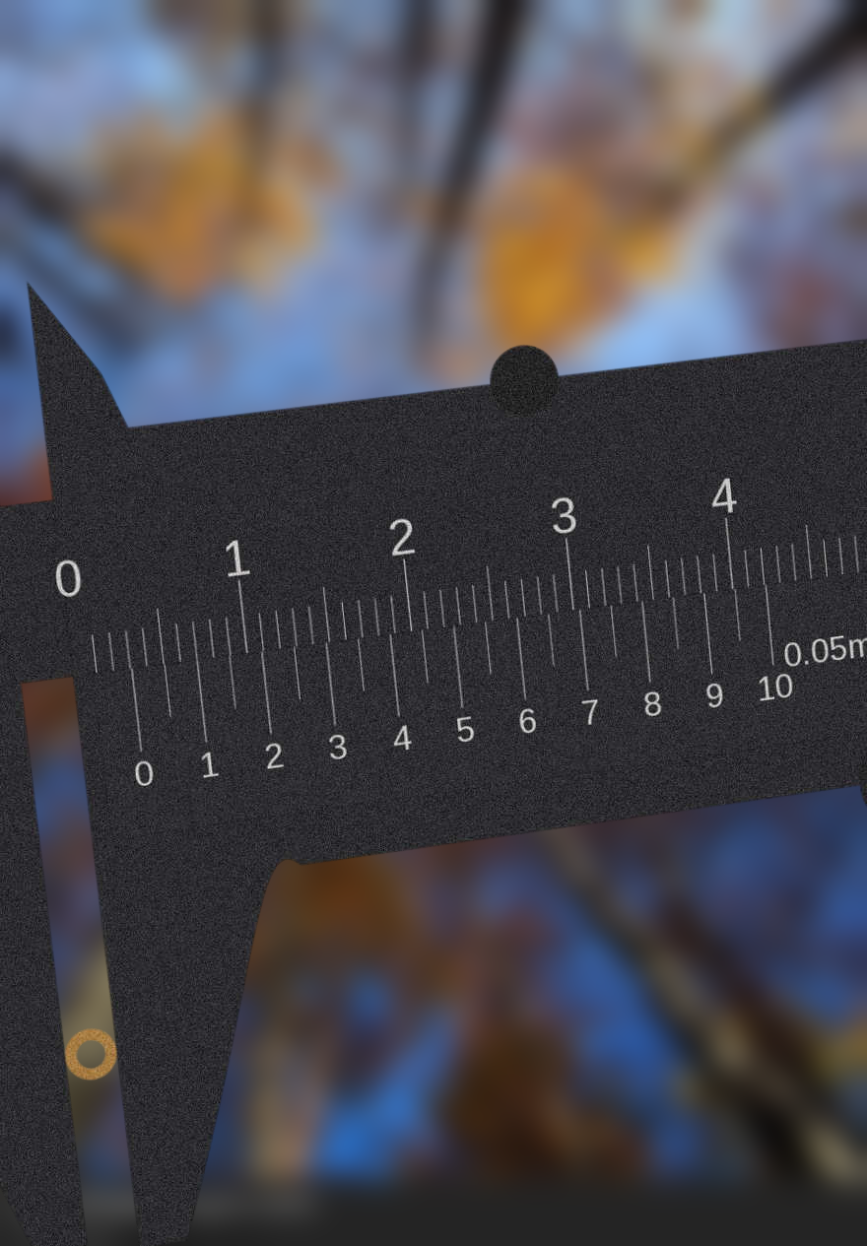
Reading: 3.1 mm
